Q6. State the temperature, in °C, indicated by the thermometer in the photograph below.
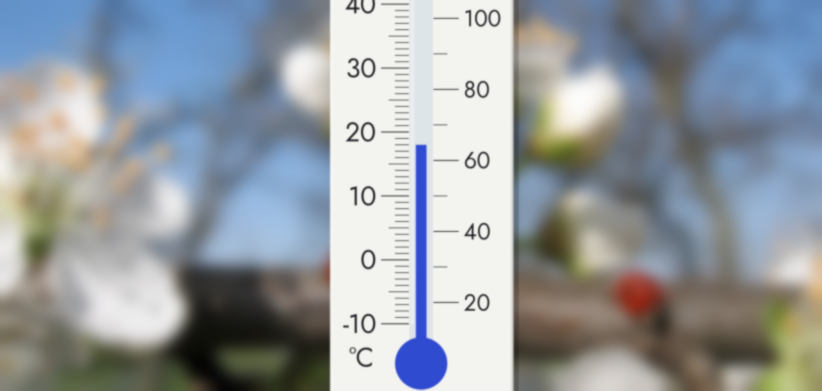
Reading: 18 °C
